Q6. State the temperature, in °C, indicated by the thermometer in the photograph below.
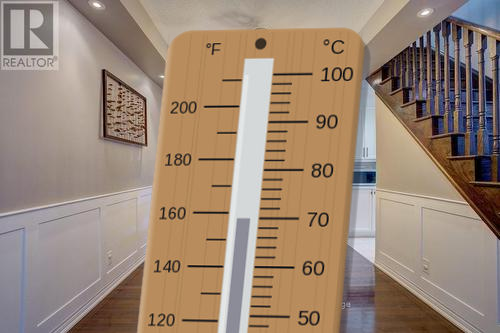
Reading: 70 °C
